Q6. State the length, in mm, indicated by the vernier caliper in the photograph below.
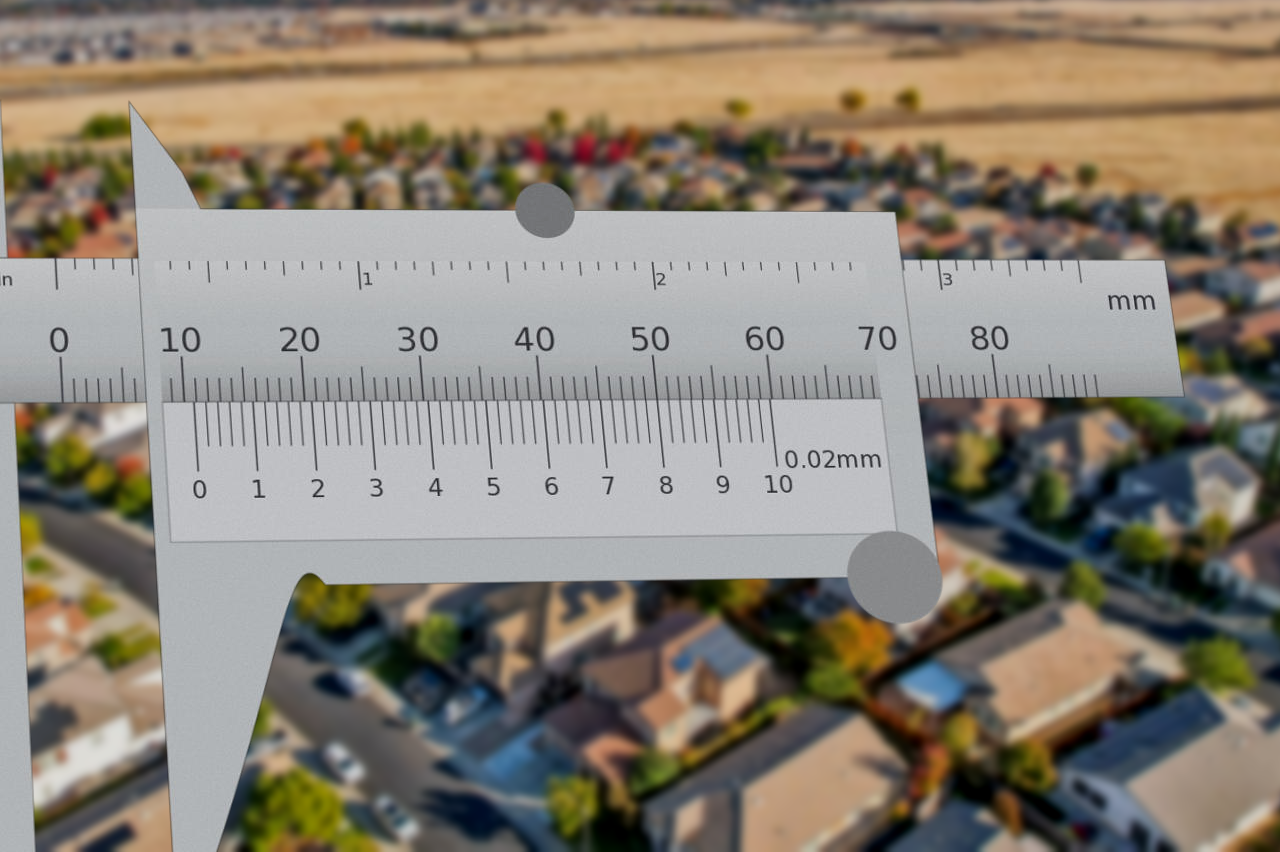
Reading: 10.8 mm
